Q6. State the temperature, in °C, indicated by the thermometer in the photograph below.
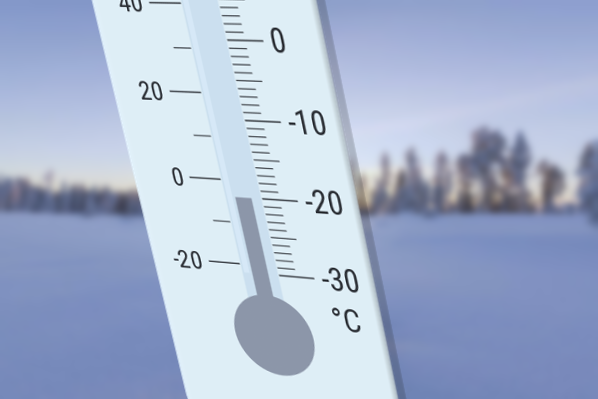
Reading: -20 °C
